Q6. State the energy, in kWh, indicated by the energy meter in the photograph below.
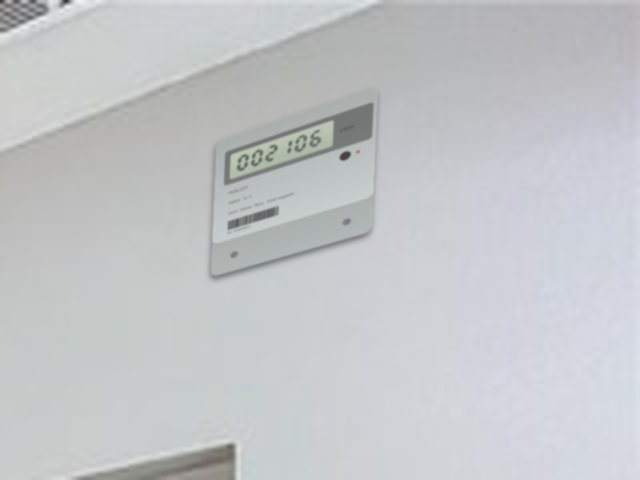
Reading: 2106 kWh
